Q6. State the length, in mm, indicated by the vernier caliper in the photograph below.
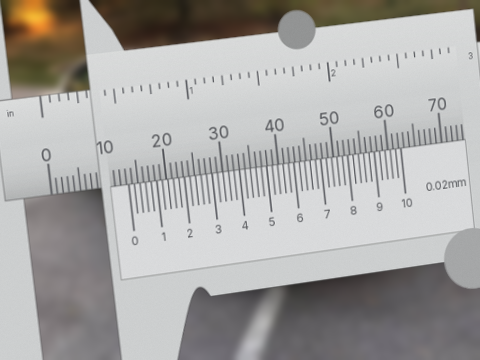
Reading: 13.4 mm
